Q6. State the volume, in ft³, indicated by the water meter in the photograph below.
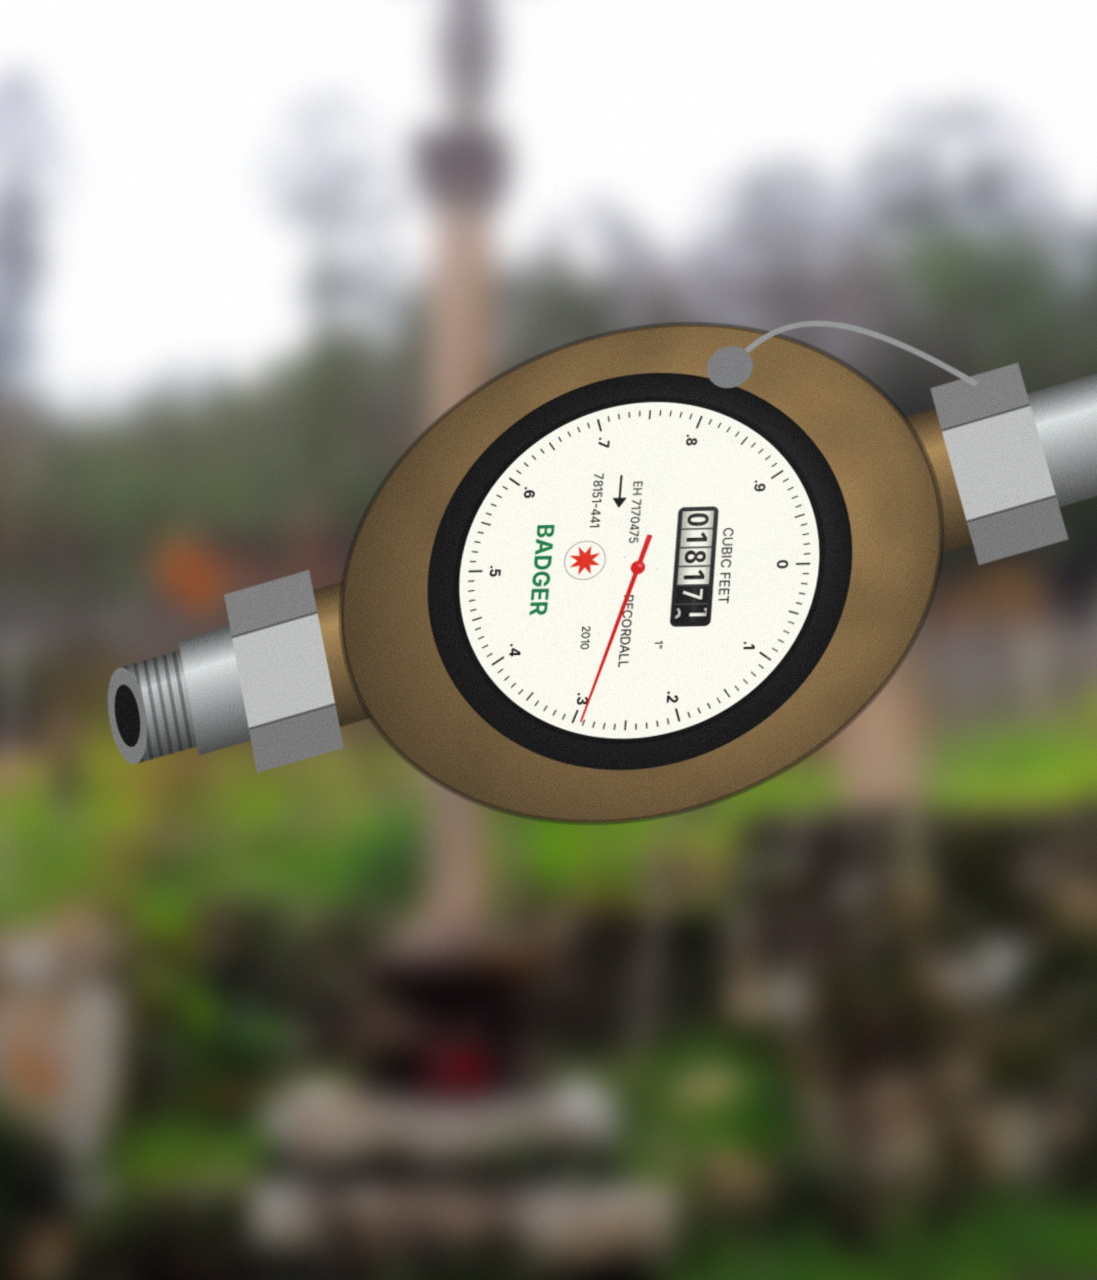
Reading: 18171.29 ft³
